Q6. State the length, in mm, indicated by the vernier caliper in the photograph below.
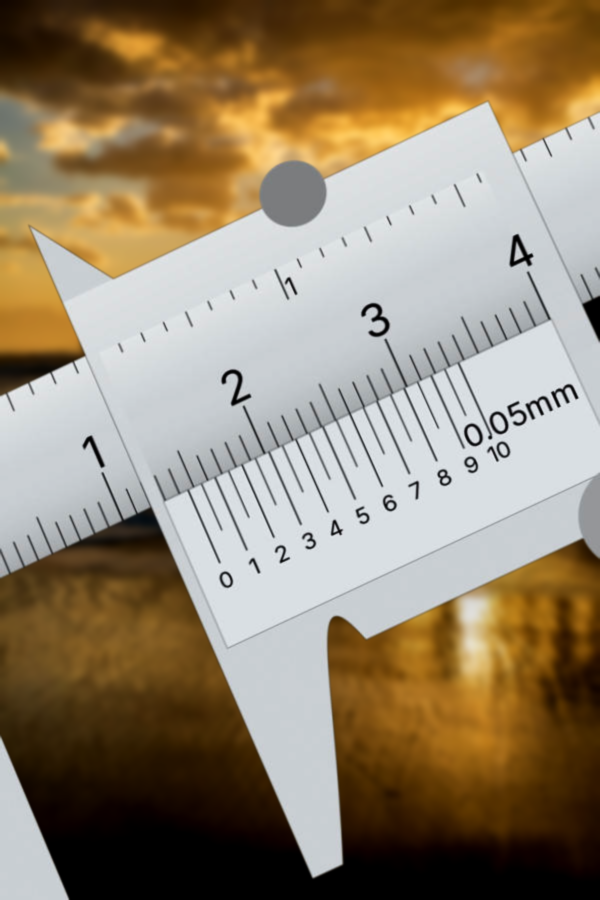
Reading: 14.6 mm
